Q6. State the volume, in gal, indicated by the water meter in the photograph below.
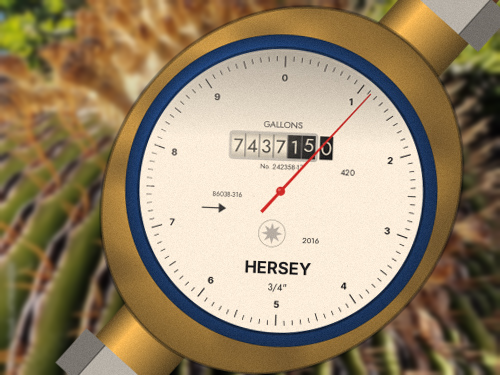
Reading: 7437151.1 gal
